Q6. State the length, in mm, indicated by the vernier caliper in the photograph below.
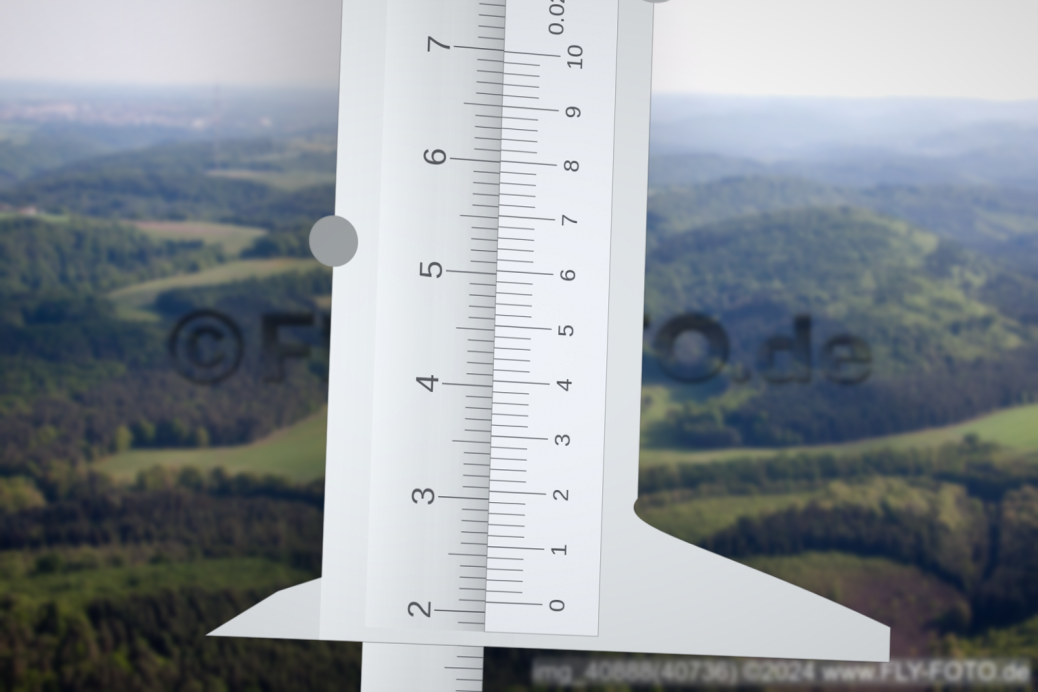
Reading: 20.9 mm
